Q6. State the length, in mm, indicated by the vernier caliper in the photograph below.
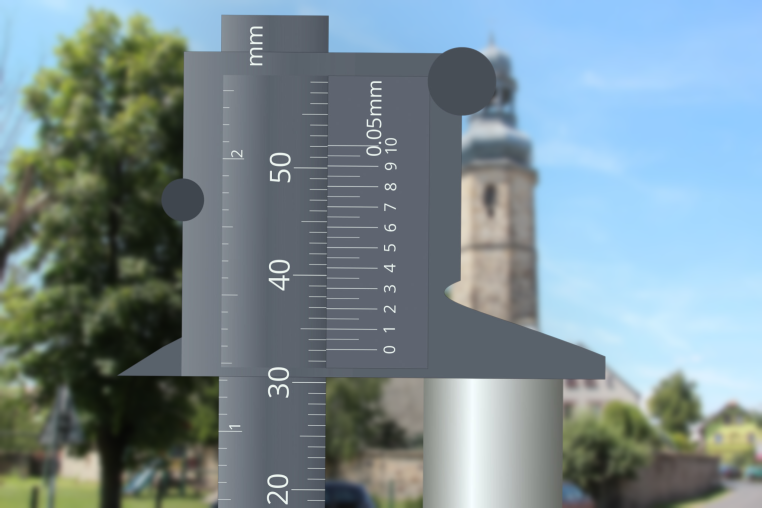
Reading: 33.1 mm
